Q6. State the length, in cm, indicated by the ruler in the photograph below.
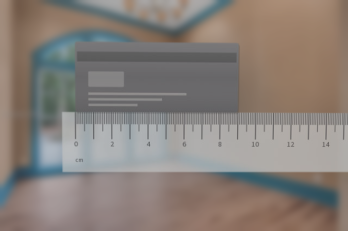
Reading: 9 cm
